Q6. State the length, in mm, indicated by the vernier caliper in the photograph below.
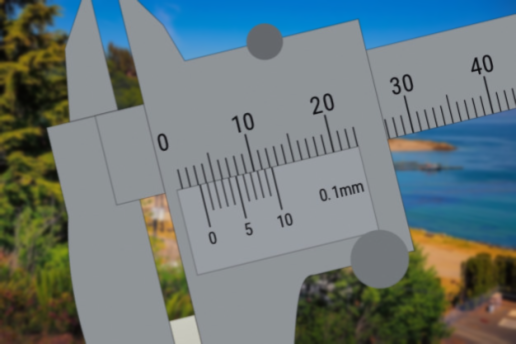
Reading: 3.2 mm
